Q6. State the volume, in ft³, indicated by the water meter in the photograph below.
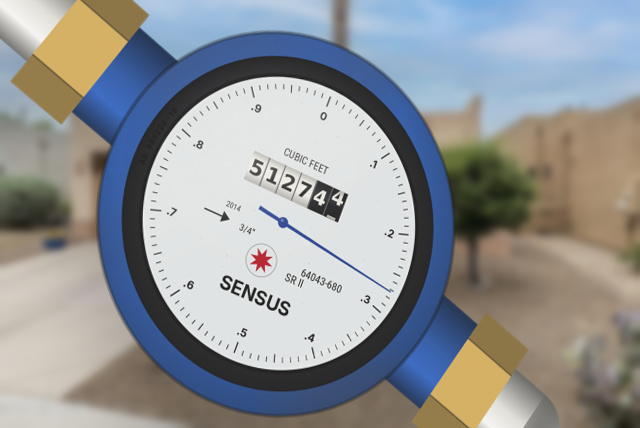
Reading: 512744.27 ft³
